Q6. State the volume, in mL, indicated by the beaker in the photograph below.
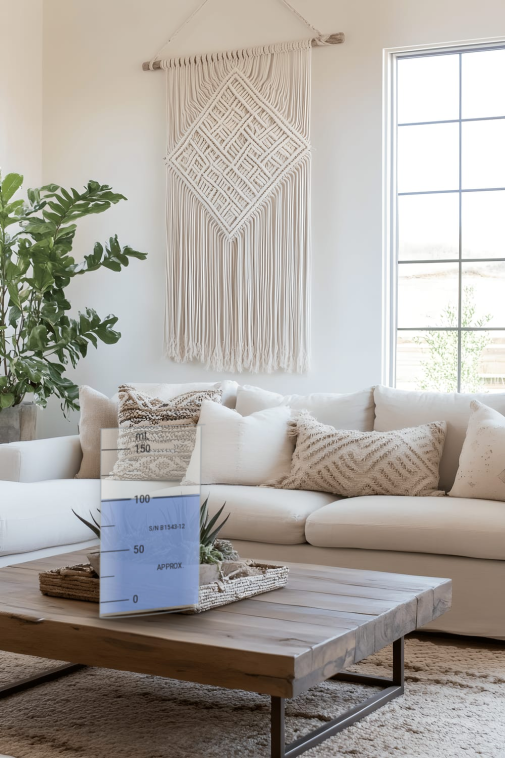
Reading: 100 mL
